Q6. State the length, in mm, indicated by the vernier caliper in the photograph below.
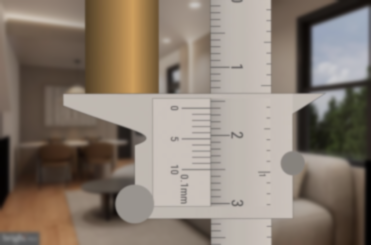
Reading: 16.0 mm
